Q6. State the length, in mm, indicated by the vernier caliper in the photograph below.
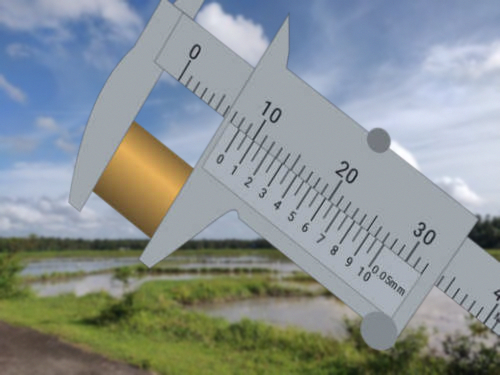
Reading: 8.2 mm
